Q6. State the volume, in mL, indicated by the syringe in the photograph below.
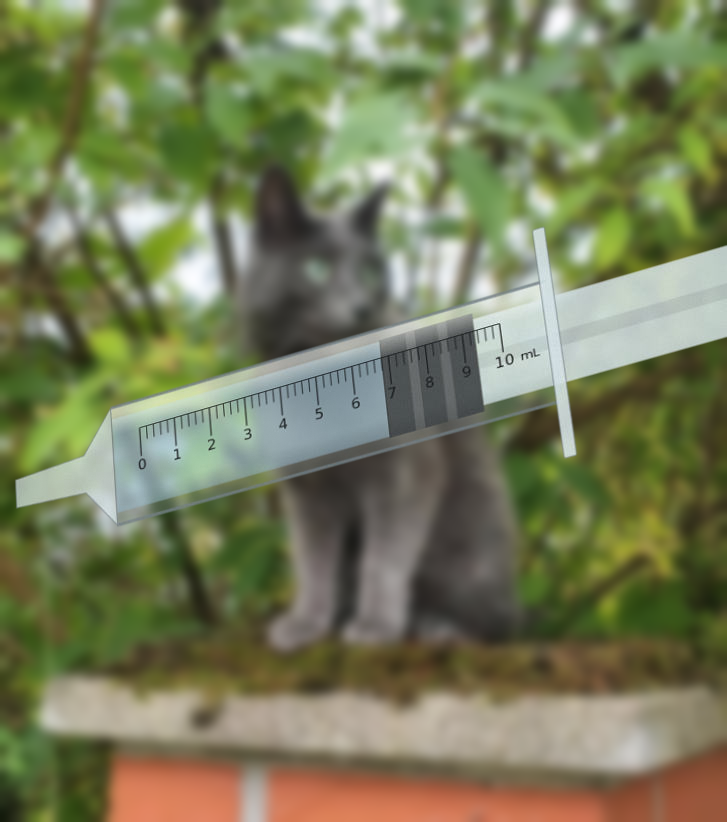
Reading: 6.8 mL
